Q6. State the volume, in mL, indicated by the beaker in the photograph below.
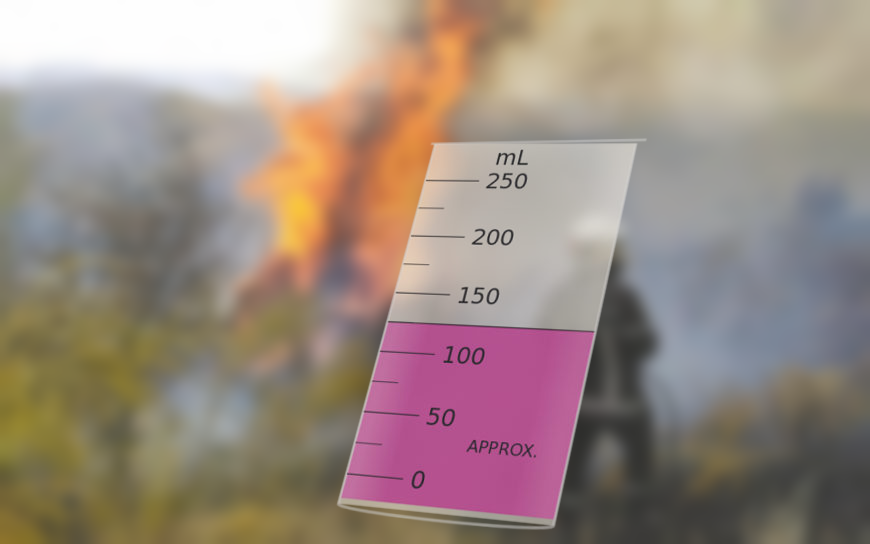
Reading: 125 mL
